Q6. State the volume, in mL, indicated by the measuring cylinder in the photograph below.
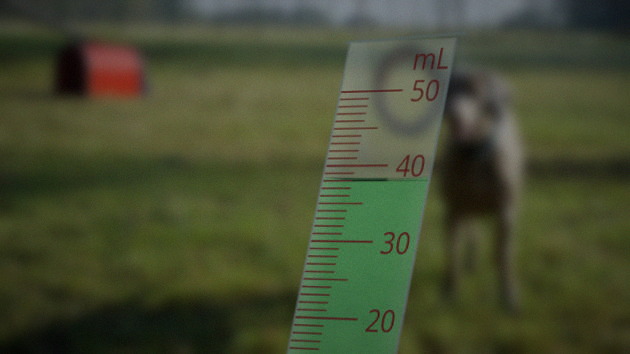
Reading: 38 mL
